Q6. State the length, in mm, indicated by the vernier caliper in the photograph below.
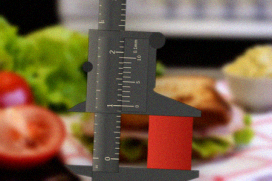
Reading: 10.0 mm
